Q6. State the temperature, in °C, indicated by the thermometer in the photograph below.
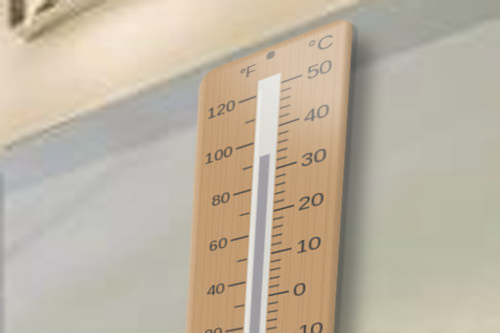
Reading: 34 °C
